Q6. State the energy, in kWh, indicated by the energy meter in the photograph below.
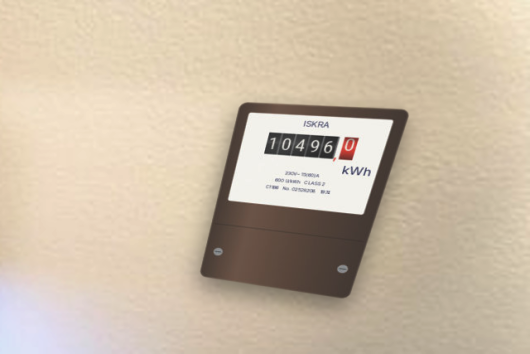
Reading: 10496.0 kWh
